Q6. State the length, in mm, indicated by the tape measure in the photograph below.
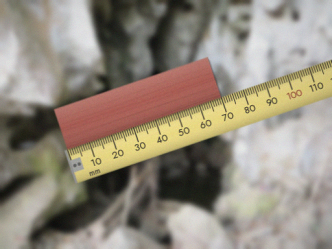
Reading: 70 mm
